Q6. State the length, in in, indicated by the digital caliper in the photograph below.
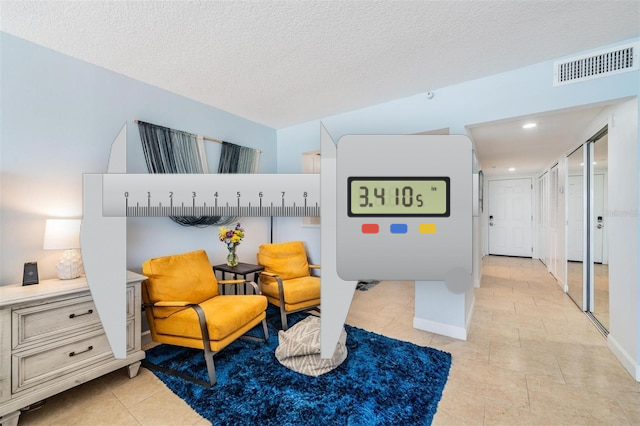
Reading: 3.4105 in
